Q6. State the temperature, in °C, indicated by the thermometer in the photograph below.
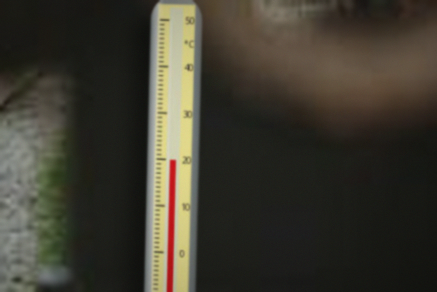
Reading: 20 °C
